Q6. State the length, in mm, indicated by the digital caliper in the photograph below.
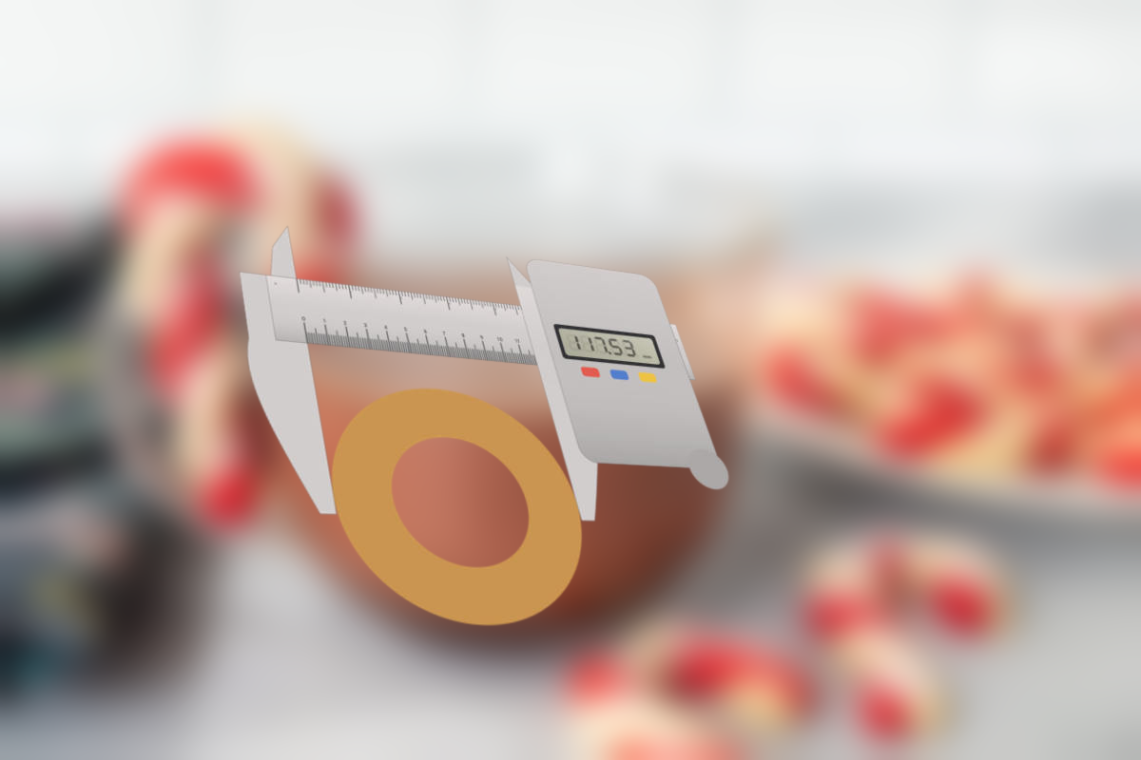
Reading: 117.53 mm
